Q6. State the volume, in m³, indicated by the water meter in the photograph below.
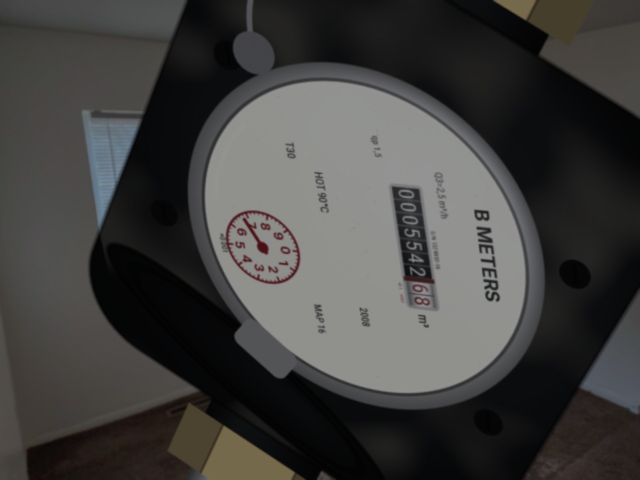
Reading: 5542.686 m³
